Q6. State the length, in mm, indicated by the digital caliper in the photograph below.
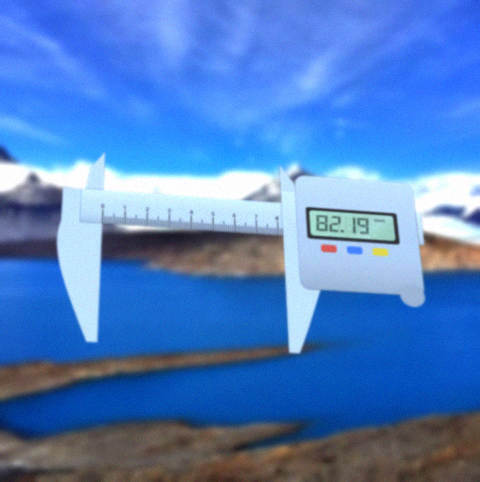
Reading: 82.19 mm
